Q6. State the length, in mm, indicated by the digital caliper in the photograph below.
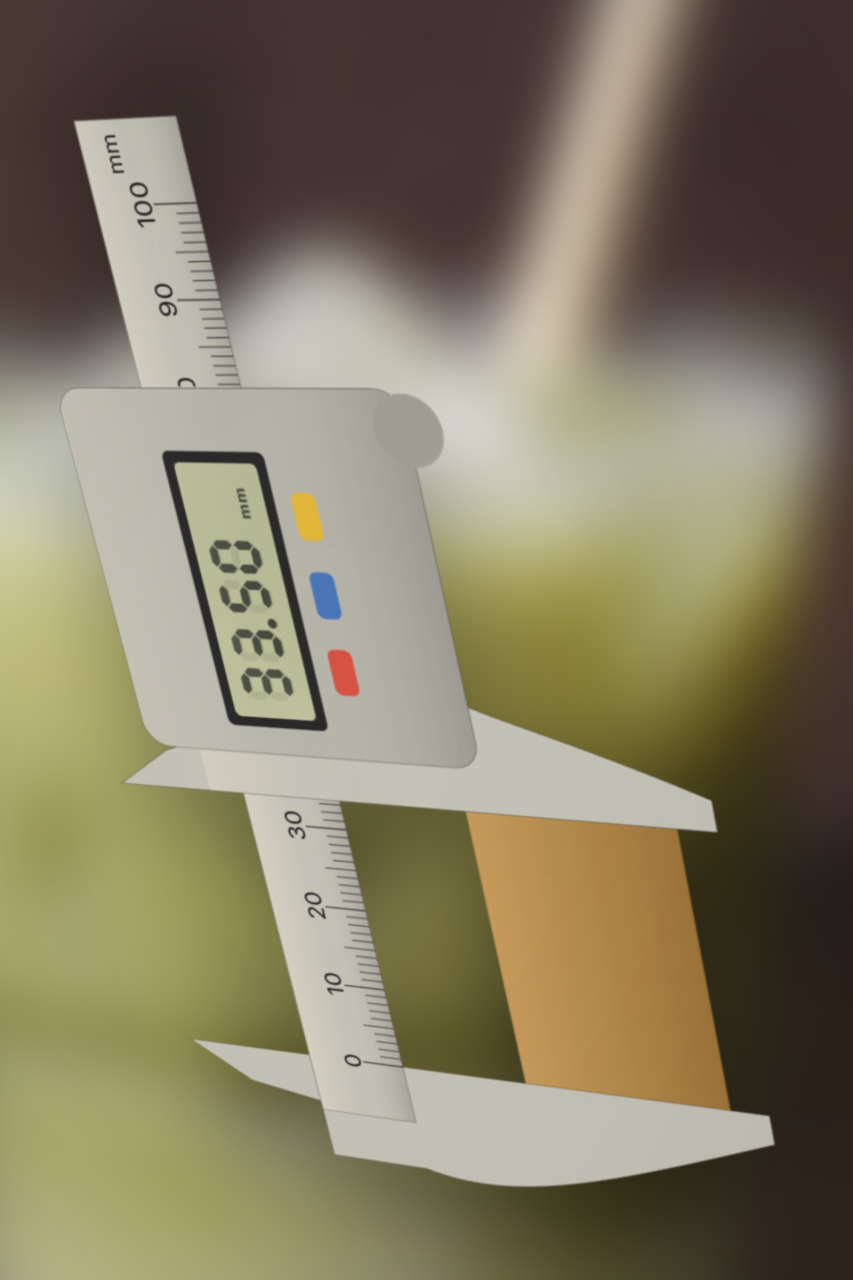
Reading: 33.50 mm
